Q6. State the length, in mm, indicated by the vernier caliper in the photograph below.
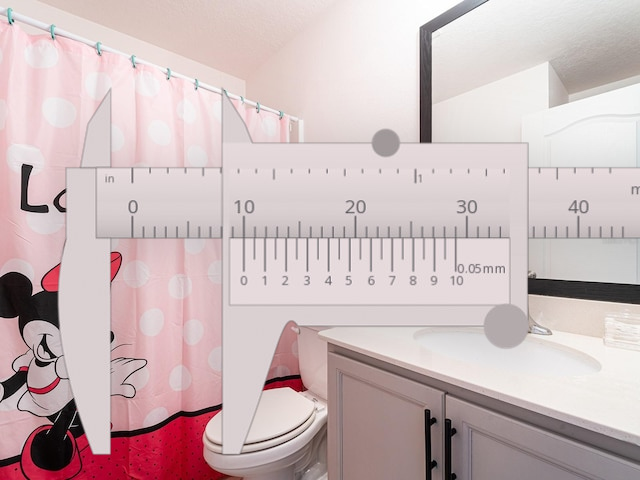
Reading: 10.0 mm
